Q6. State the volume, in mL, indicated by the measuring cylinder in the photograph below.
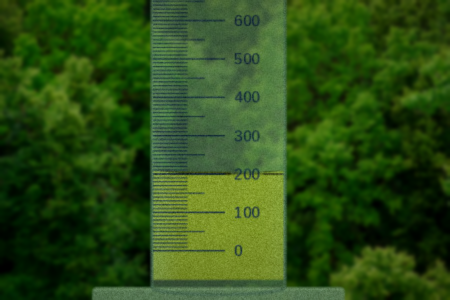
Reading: 200 mL
